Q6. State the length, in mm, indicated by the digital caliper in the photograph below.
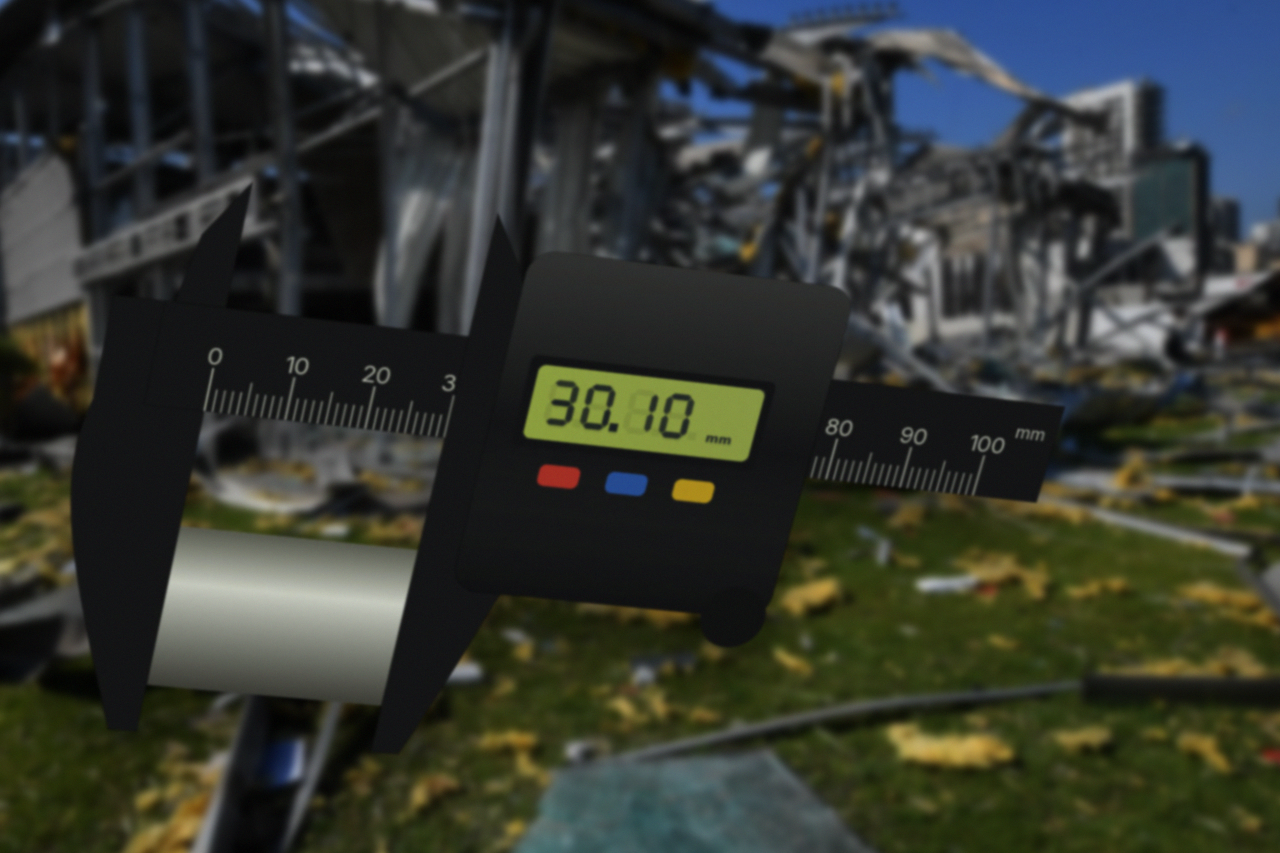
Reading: 30.10 mm
